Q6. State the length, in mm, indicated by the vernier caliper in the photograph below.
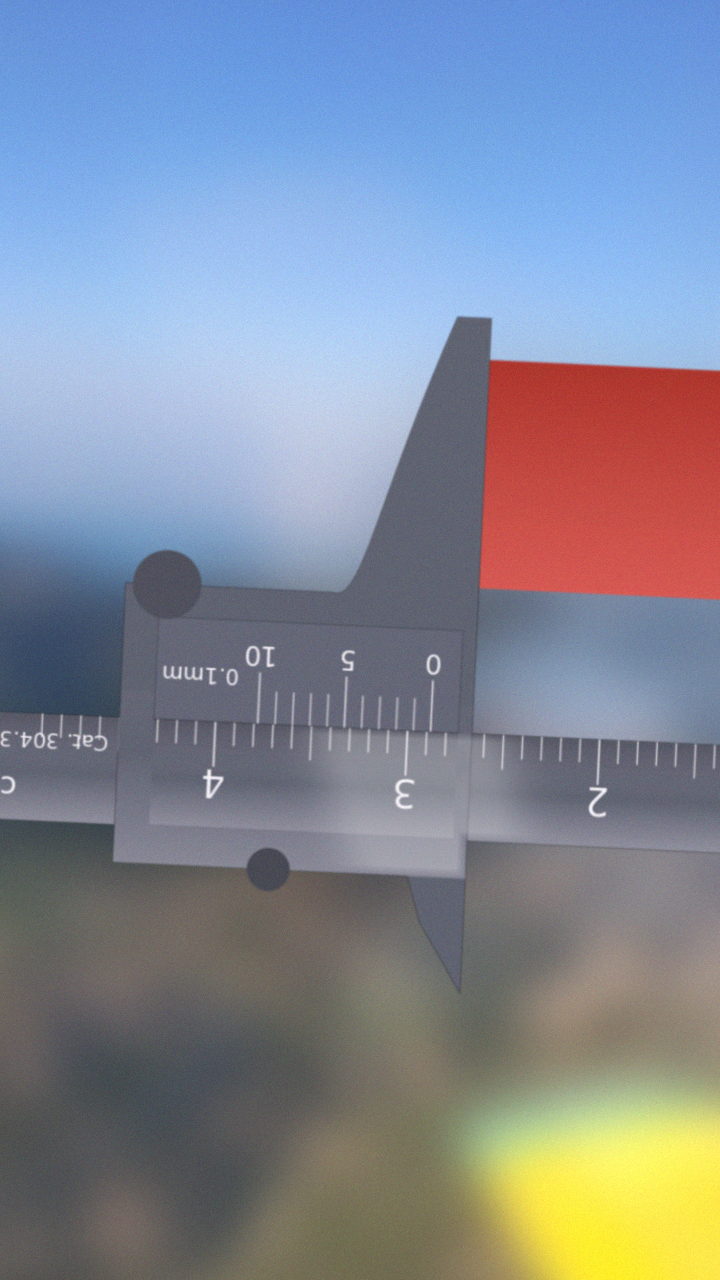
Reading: 28.8 mm
